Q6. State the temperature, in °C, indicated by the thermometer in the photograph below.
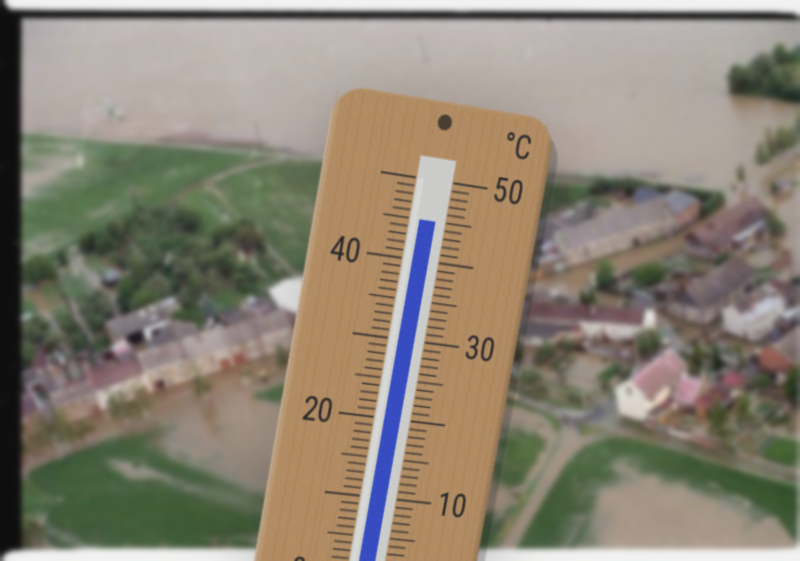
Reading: 45 °C
